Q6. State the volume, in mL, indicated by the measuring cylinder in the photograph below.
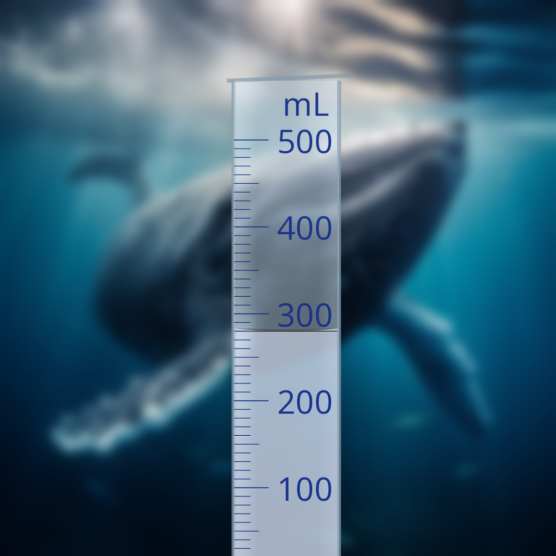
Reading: 280 mL
